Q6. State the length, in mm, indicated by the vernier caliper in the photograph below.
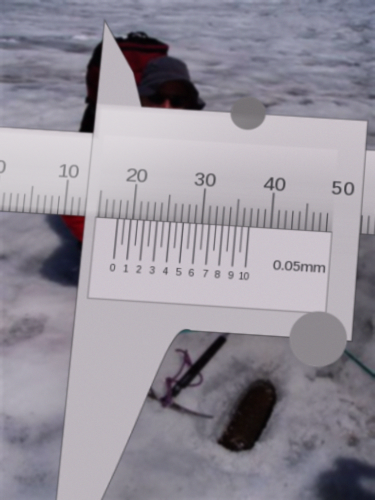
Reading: 17.8 mm
